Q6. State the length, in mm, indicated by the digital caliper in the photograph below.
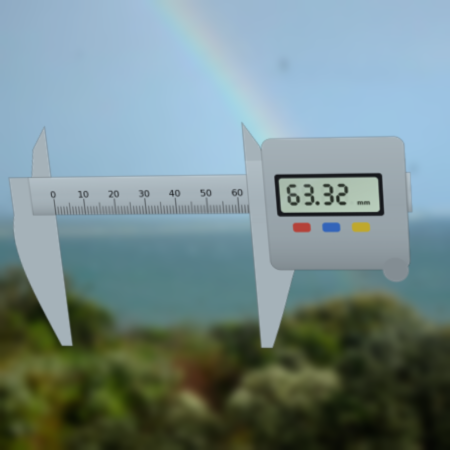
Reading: 63.32 mm
